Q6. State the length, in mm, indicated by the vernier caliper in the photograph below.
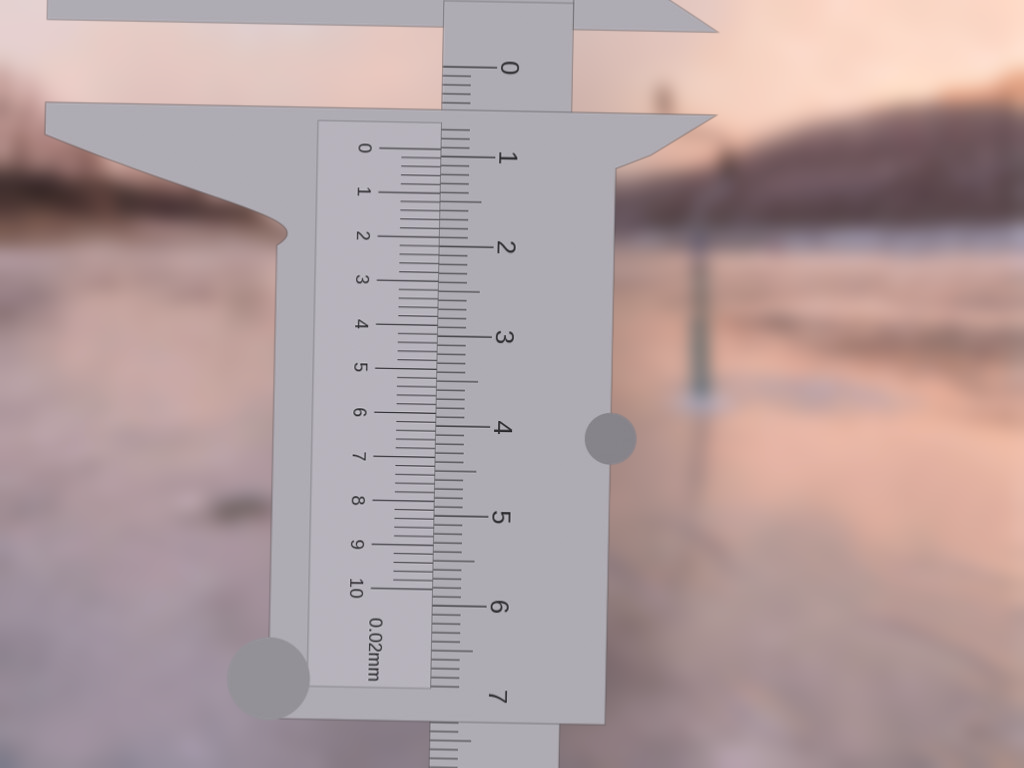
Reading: 9.2 mm
